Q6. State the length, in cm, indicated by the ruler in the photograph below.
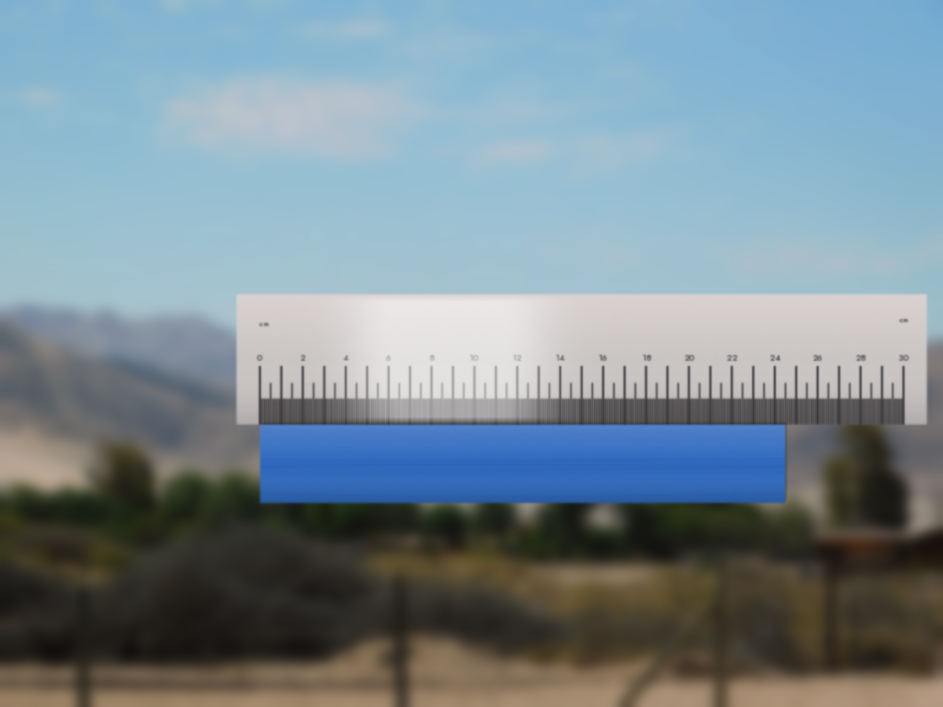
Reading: 24.5 cm
